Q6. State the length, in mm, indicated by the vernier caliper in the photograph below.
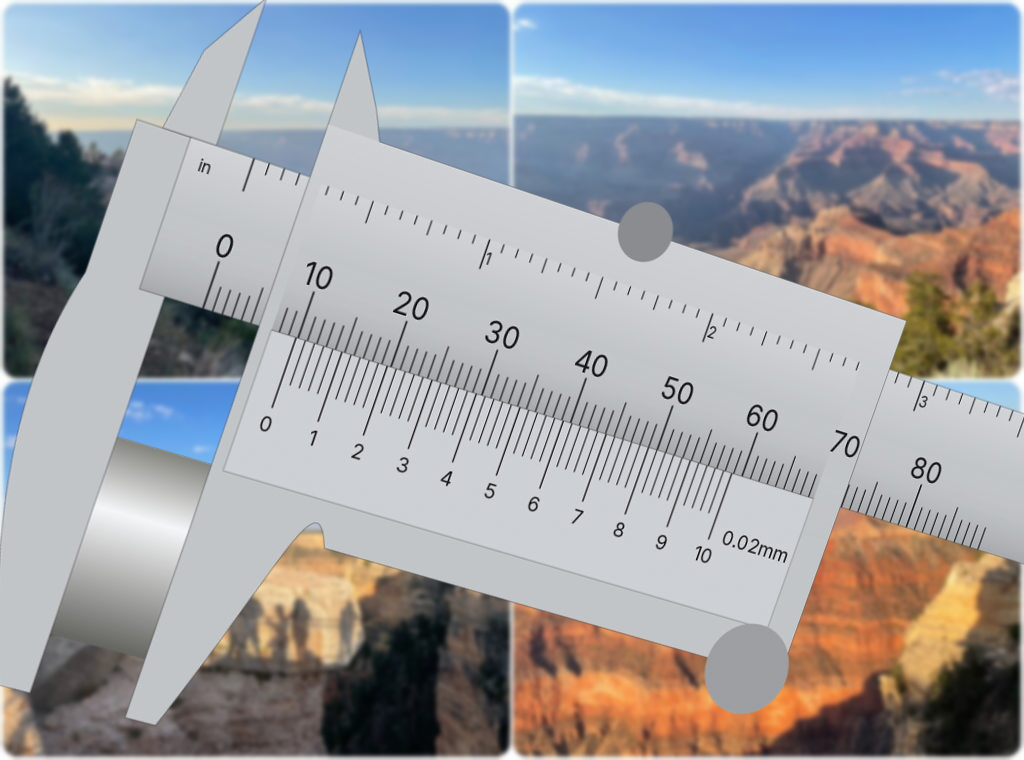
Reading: 9.8 mm
